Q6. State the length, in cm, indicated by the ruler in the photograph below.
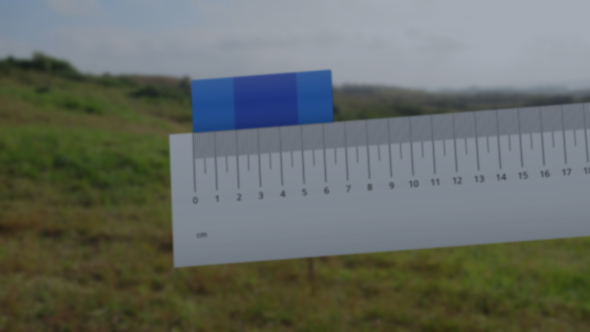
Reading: 6.5 cm
